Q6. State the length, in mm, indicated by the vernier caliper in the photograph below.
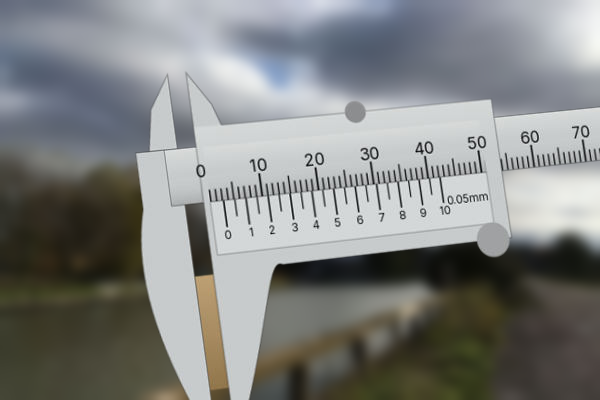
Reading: 3.2 mm
